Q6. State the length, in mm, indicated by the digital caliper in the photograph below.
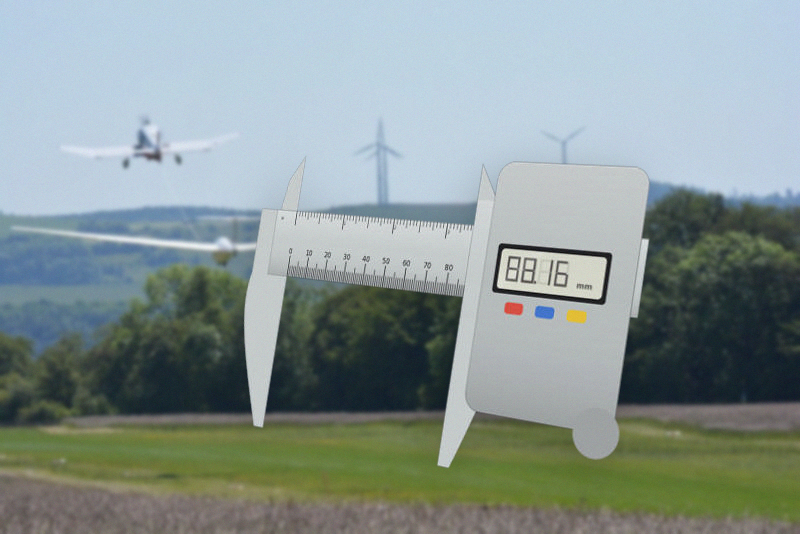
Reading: 88.16 mm
